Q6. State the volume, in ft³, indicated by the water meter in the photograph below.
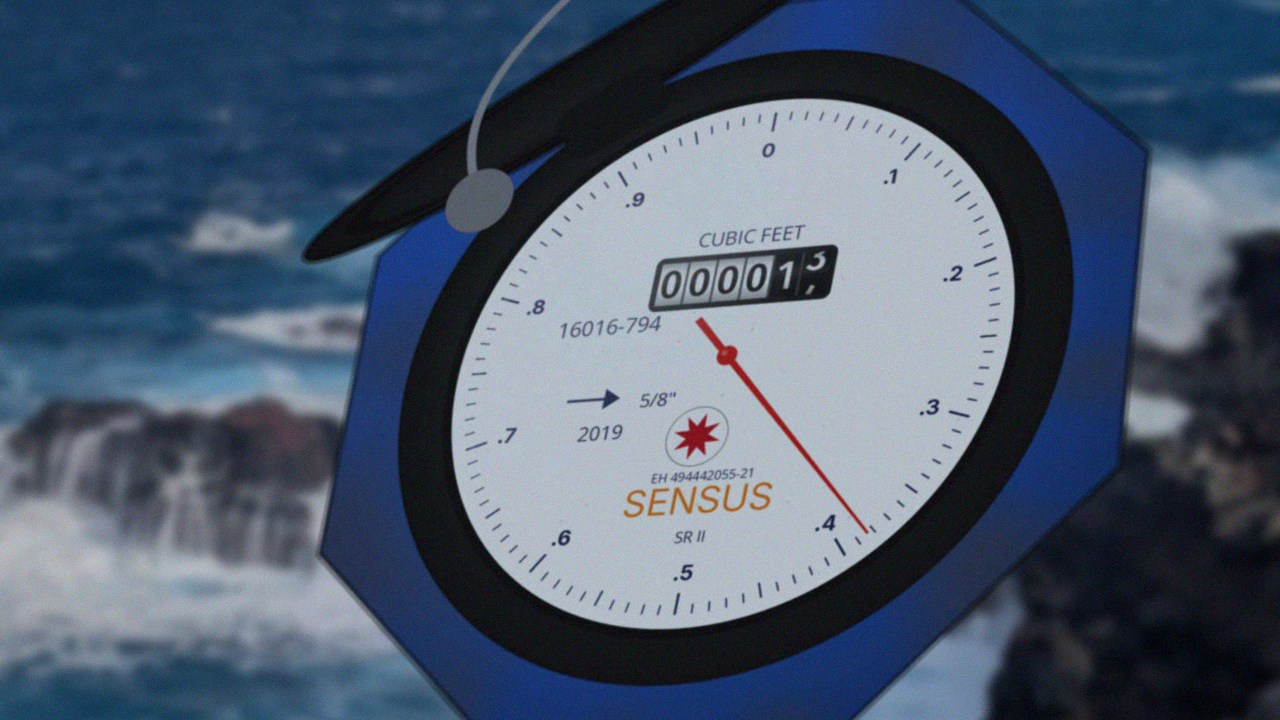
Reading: 13.38 ft³
